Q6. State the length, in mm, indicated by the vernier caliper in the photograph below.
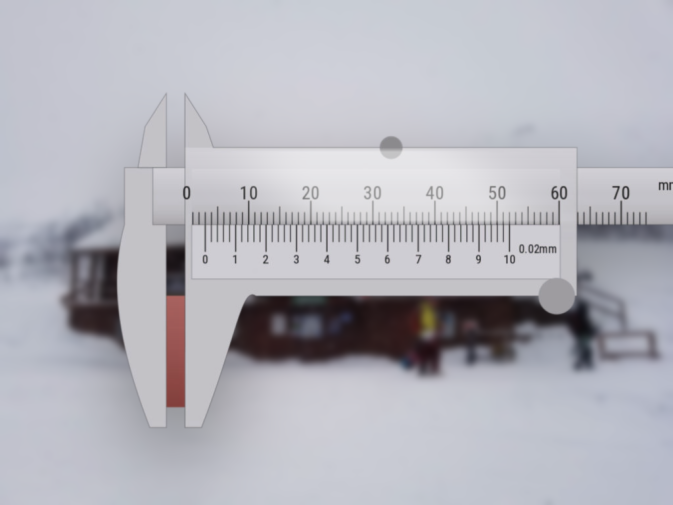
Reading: 3.0 mm
